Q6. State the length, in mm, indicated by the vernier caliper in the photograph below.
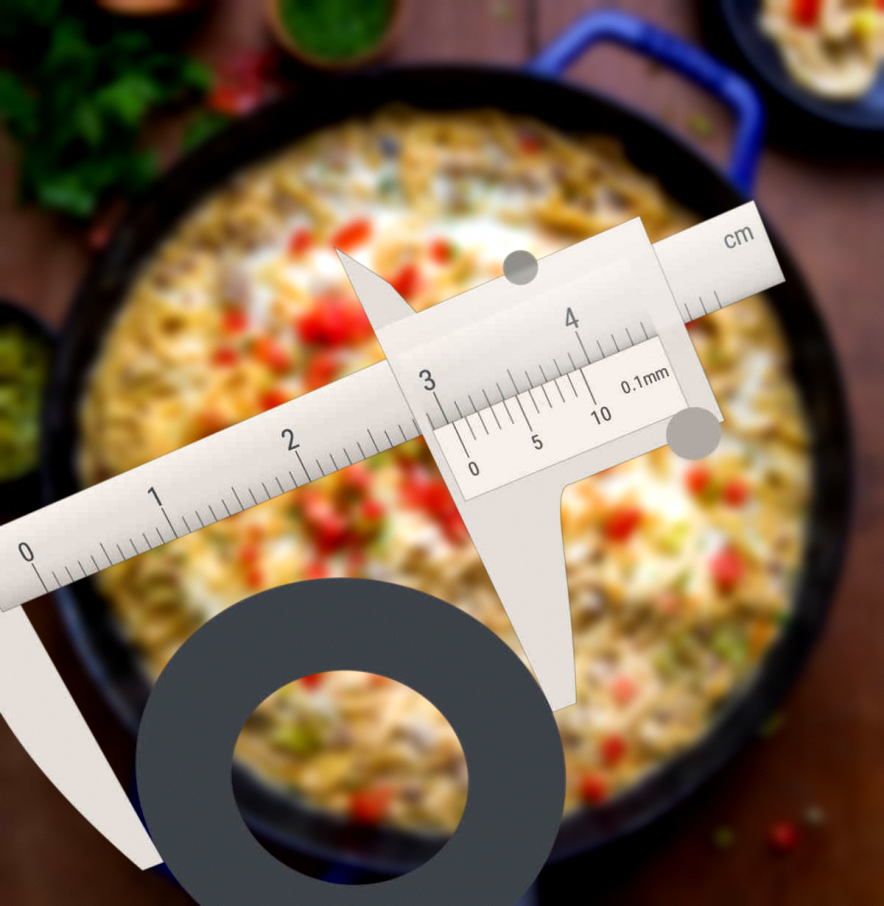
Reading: 30.3 mm
